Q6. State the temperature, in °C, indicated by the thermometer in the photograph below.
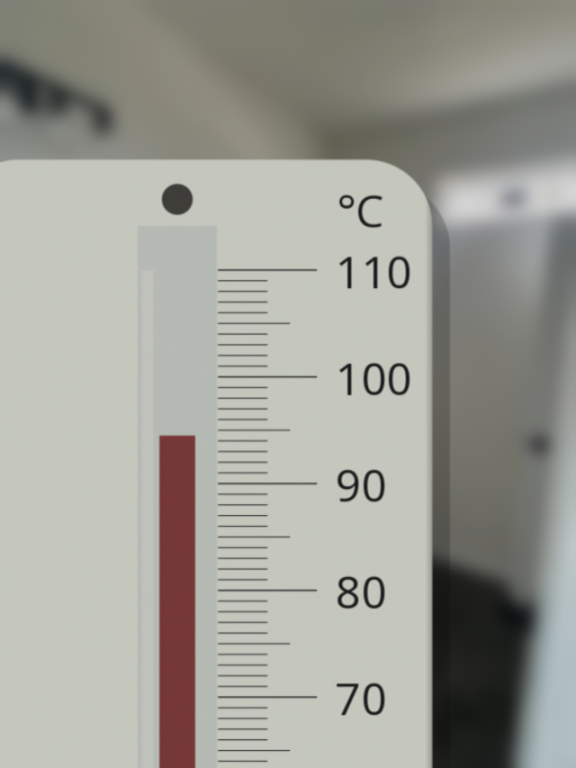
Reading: 94.5 °C
